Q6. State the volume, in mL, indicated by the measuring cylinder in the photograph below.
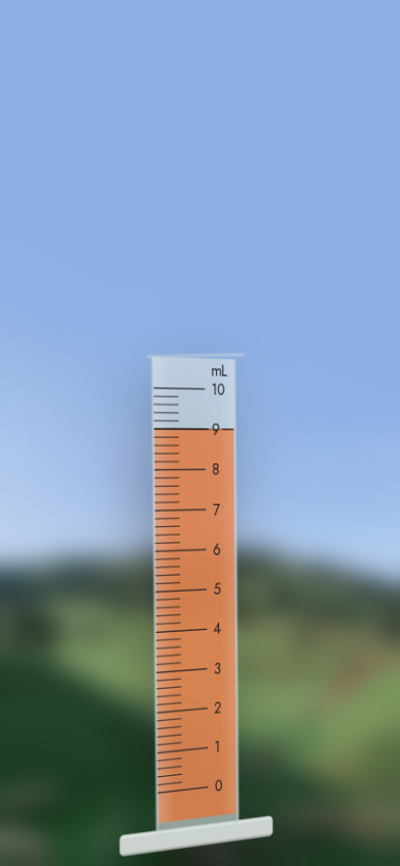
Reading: 9 mL
